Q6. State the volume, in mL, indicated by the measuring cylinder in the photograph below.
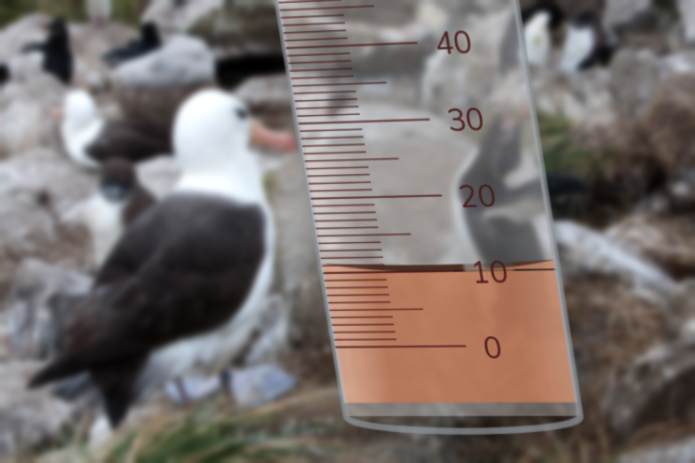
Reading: 10 mL
